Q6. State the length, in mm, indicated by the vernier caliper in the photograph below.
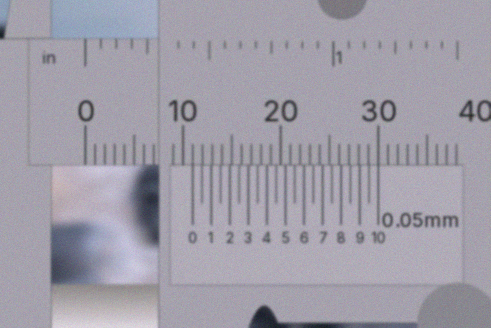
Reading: 11.0 mm
